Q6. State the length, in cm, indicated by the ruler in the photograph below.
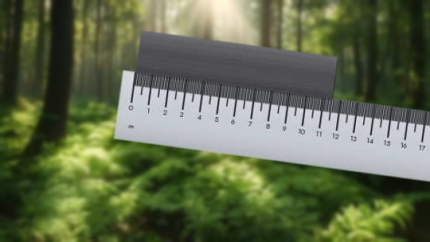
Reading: 11.5 cm
